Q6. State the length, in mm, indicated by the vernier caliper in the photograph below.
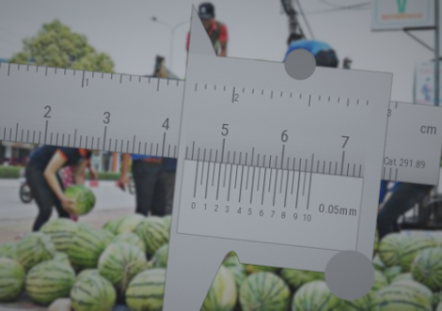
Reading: 46.0 mm
